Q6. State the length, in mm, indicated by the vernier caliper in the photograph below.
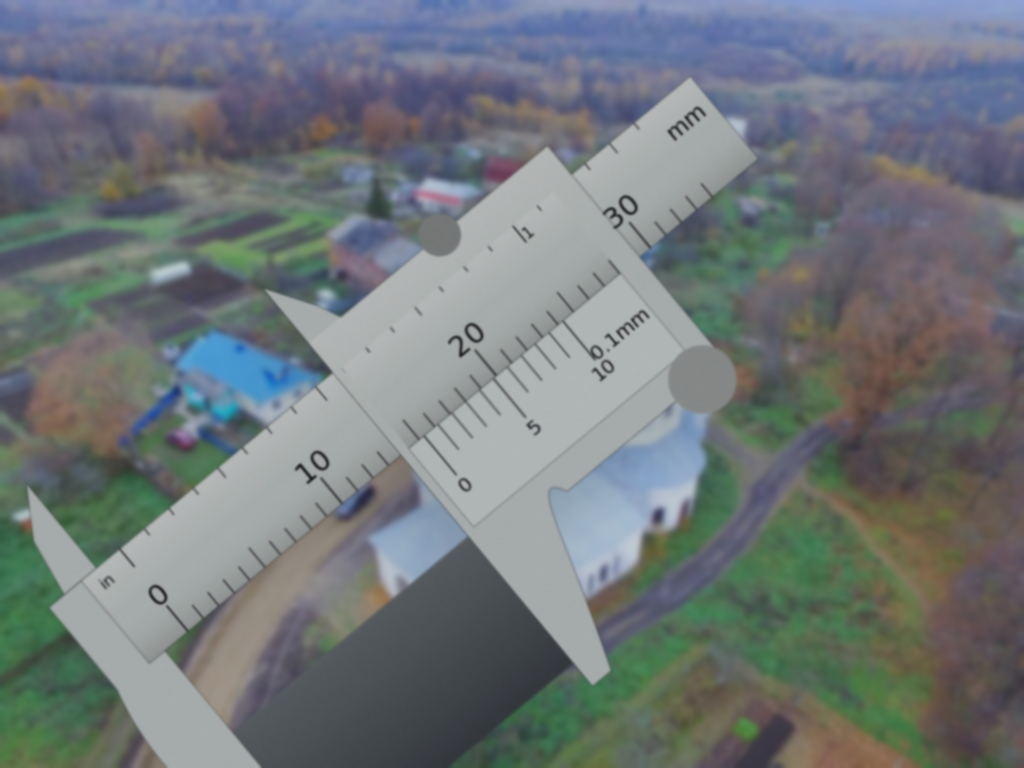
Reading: 15.3 mm
